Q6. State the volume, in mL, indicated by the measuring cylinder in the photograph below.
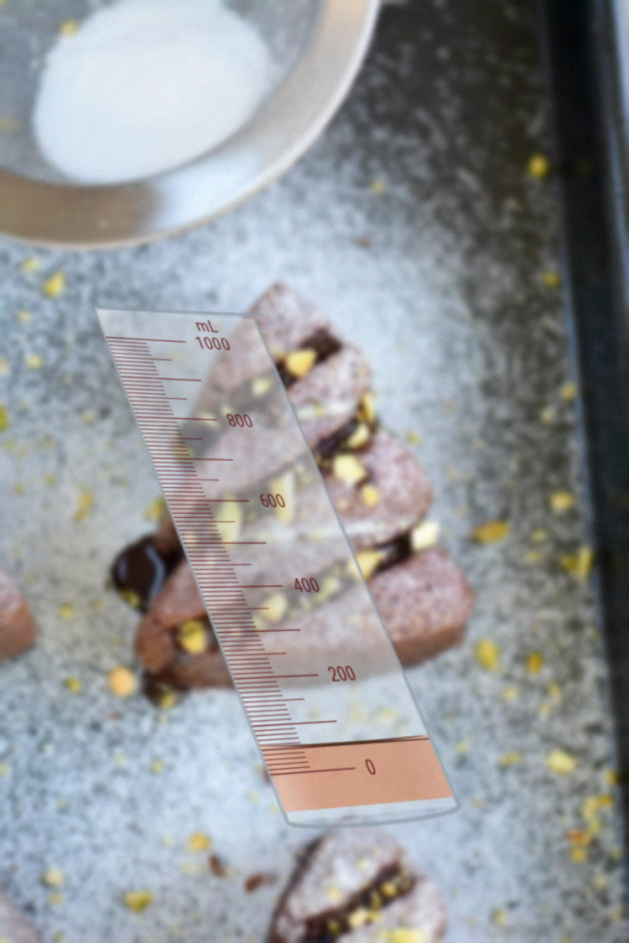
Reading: 50 mL
